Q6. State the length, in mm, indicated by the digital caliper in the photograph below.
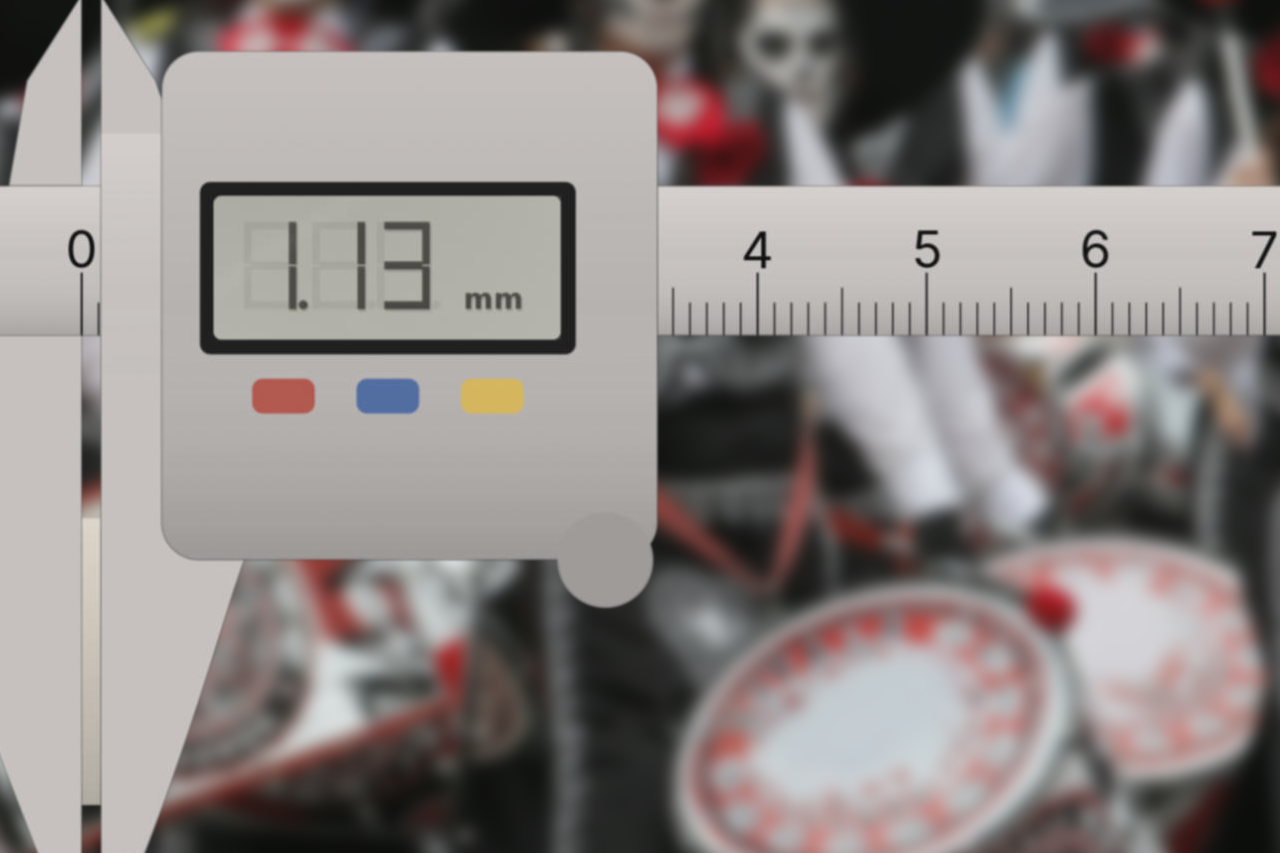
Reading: 1.13 mm
